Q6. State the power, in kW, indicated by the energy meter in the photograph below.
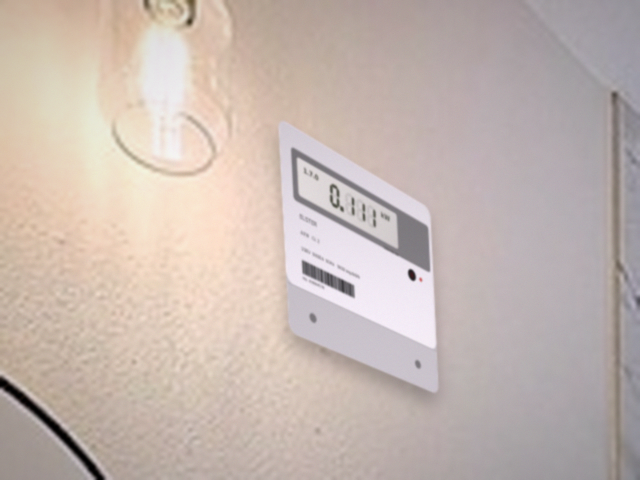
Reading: 0.111 kW
